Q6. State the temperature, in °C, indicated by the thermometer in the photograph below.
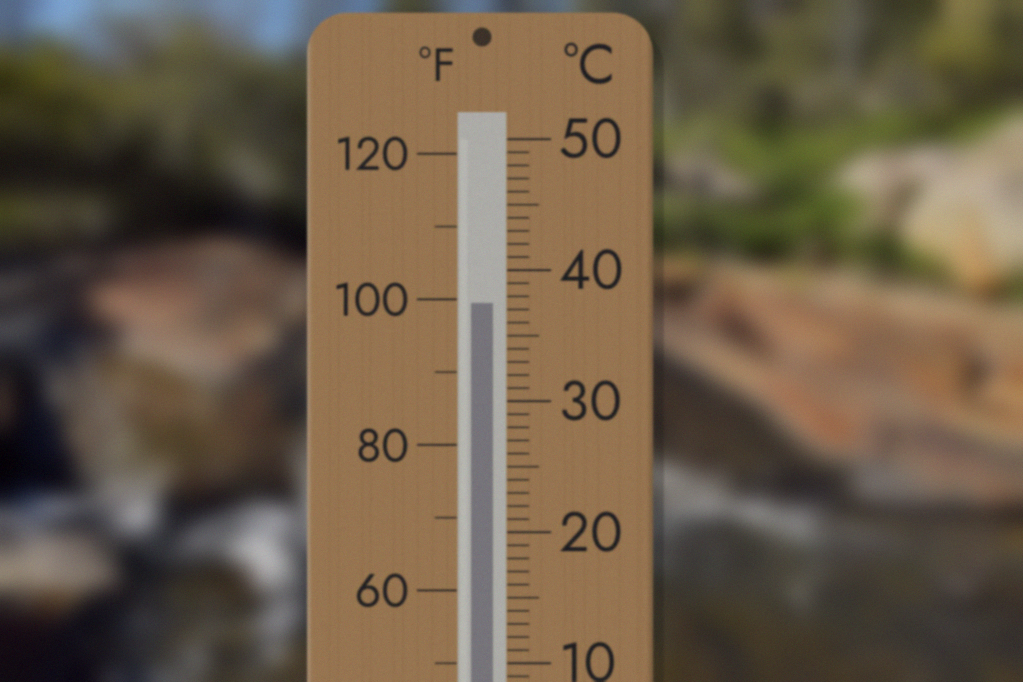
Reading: 37.5 °C
